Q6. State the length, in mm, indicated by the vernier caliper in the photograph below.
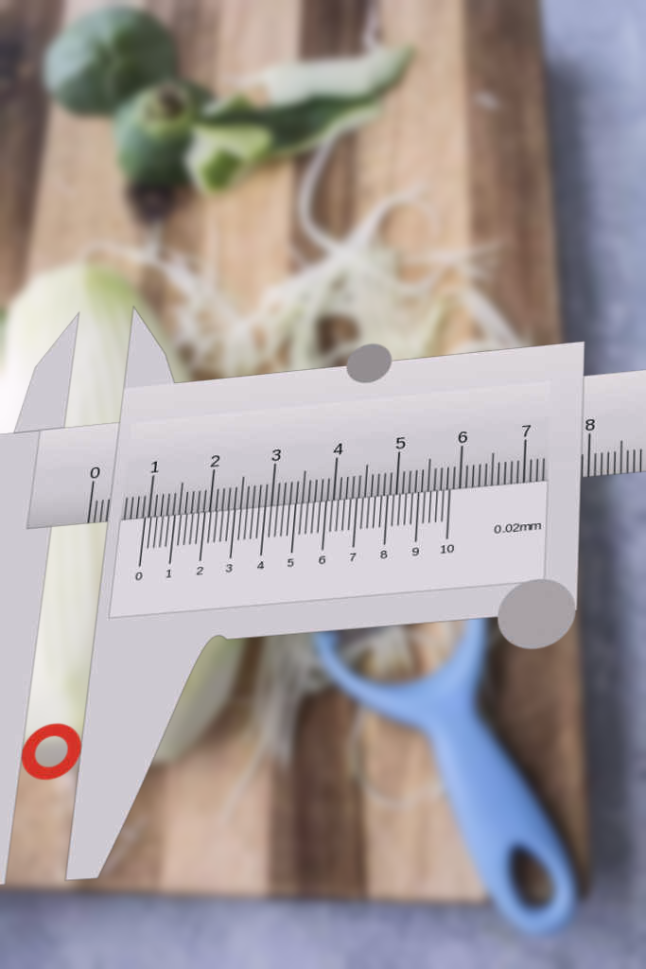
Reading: 9.4 mm
